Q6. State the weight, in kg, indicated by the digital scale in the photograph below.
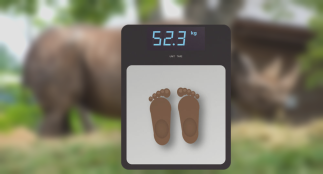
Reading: 52.3 kg
